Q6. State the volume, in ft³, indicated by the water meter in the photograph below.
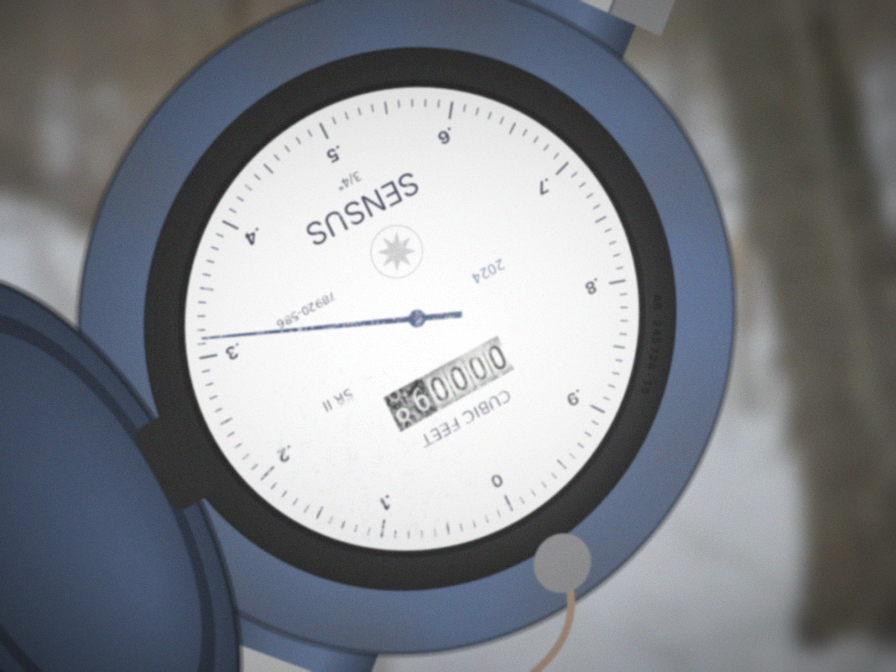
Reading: 98.31 ft³
